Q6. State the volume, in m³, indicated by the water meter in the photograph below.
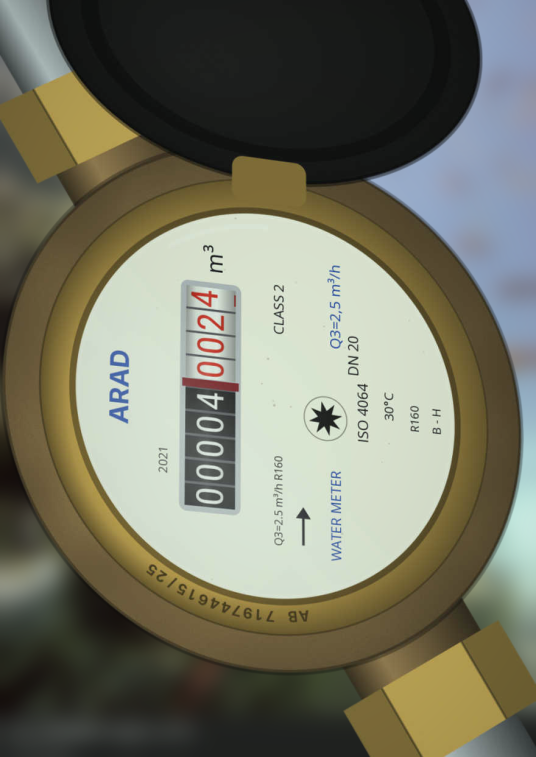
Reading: 4.0024 m³
